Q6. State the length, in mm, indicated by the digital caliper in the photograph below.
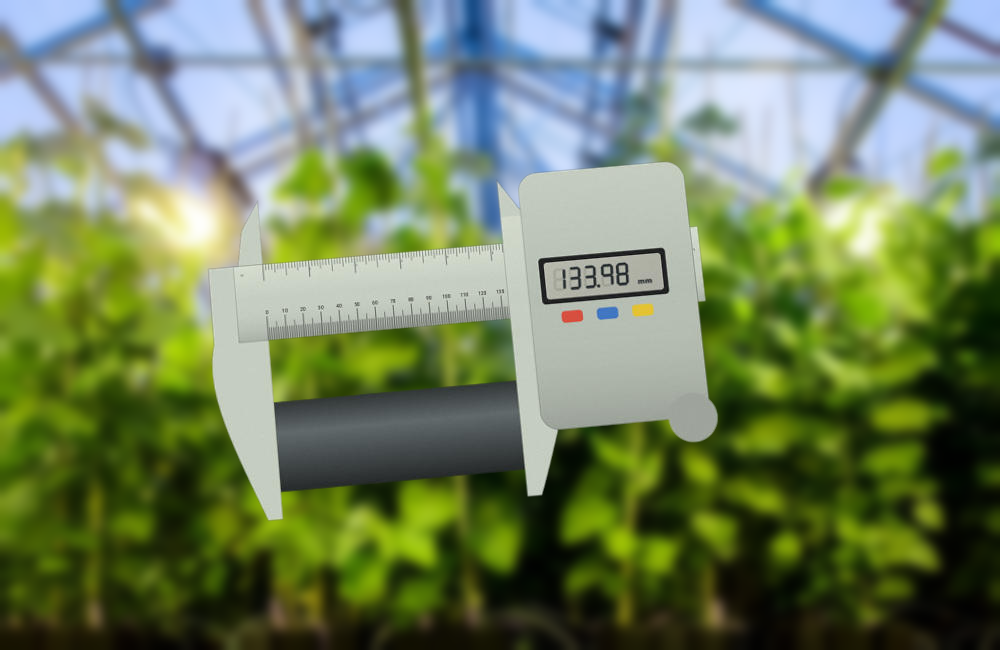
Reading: 133.98 mm
